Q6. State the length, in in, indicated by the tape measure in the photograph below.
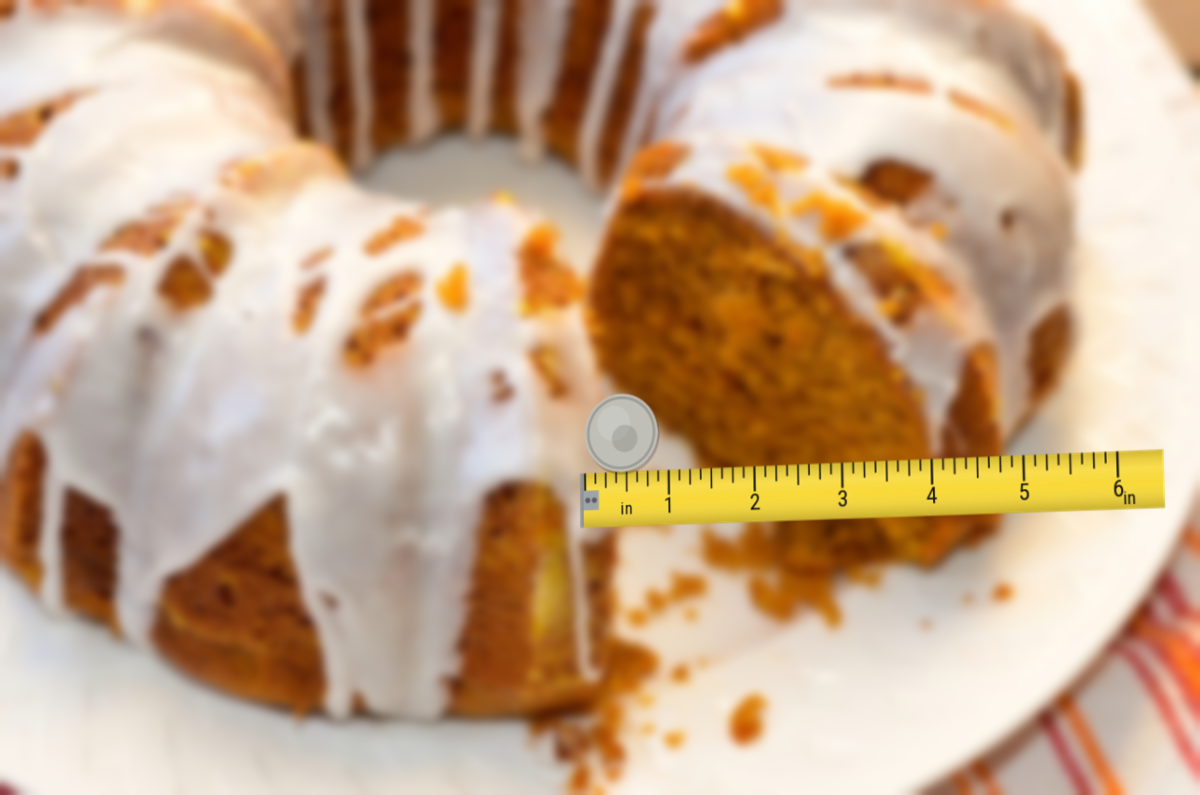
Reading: 0.875 in
